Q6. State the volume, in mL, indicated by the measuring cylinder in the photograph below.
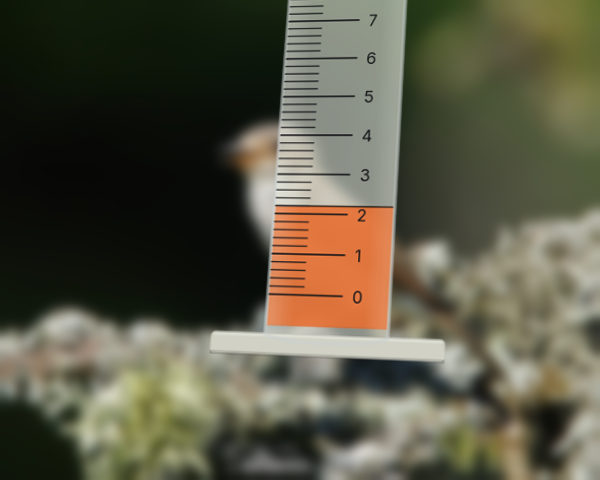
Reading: 2.2 mL
